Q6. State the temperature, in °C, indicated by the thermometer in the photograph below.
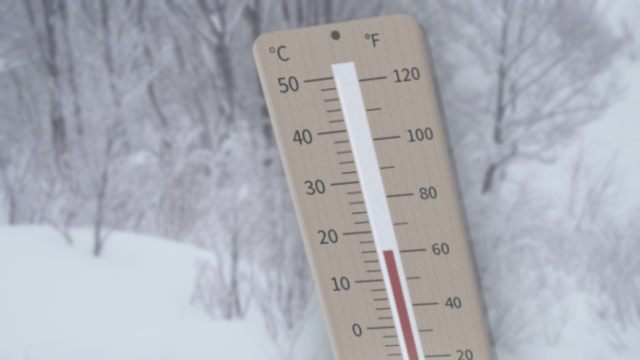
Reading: 16 °C
